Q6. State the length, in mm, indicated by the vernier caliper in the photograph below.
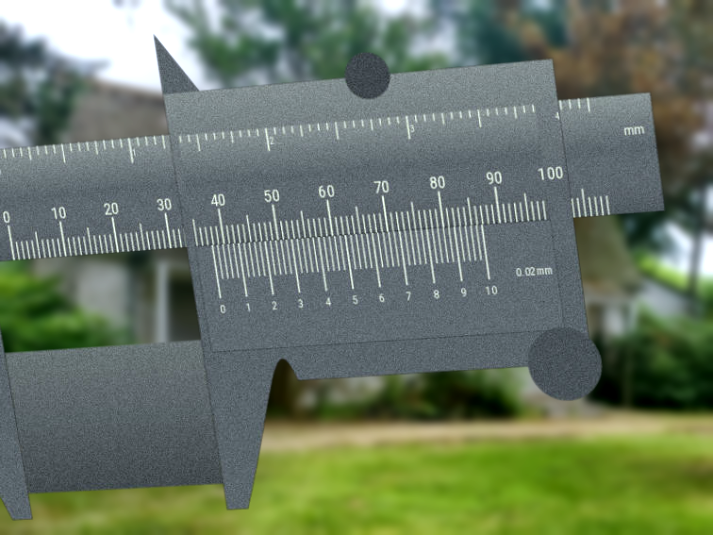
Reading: 37.8 mm
